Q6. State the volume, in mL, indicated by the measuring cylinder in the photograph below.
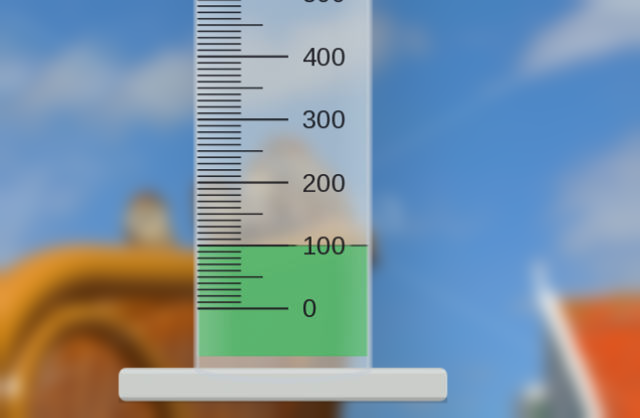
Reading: 100 mL
